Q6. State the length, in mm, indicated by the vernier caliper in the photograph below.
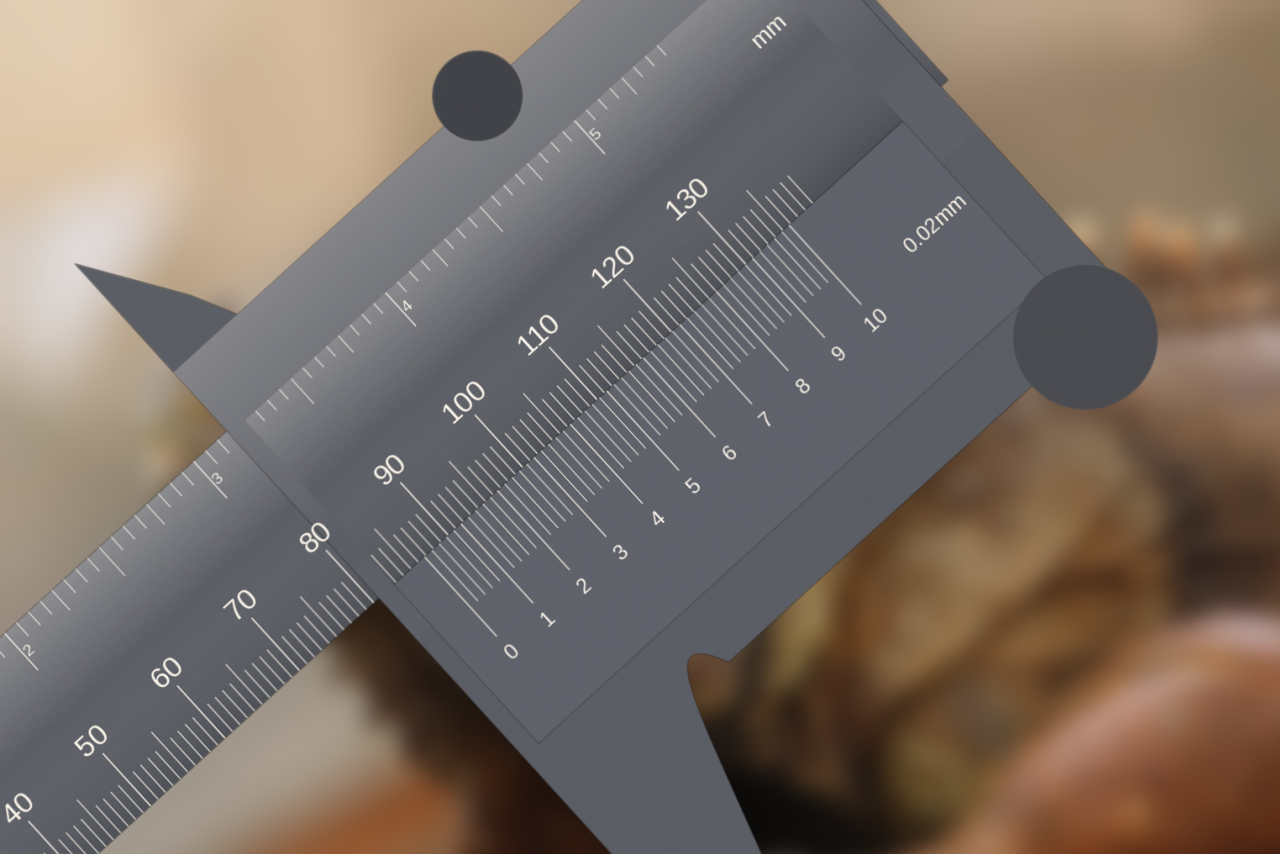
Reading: 86.8 mm
